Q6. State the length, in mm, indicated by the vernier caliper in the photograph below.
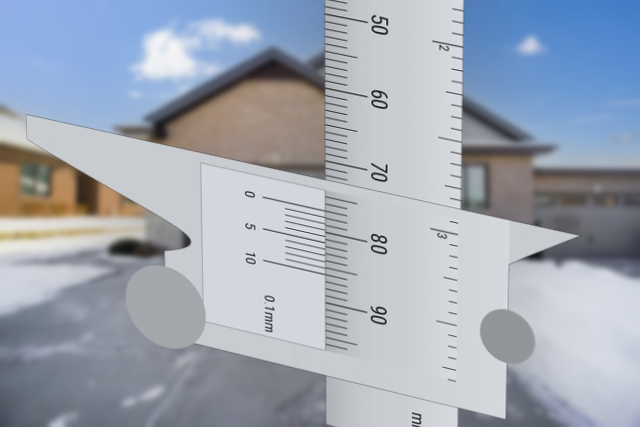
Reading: 77.0 mm
